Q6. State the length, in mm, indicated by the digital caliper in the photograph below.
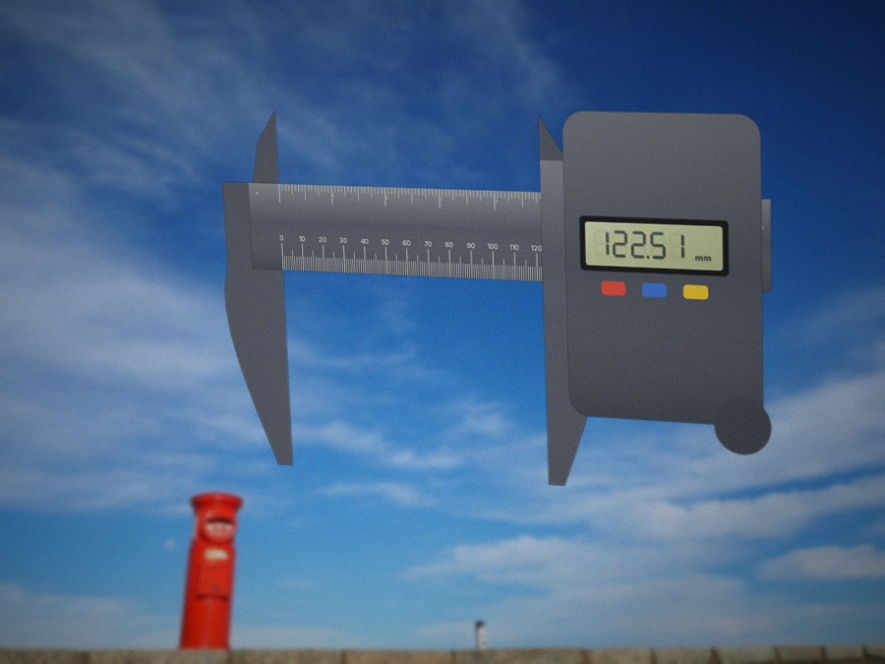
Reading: 122.51 mm
